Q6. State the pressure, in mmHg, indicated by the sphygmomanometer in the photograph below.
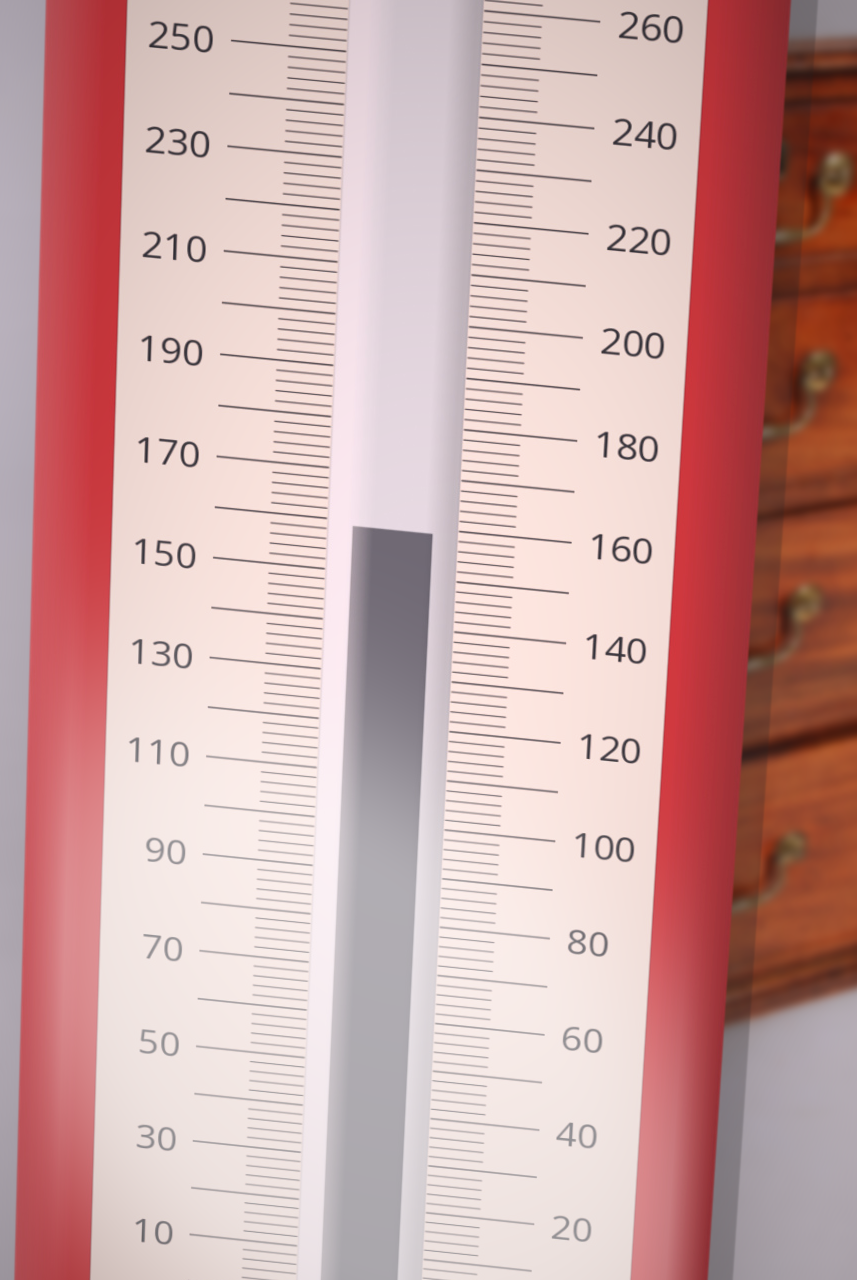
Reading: 159 mmHg
